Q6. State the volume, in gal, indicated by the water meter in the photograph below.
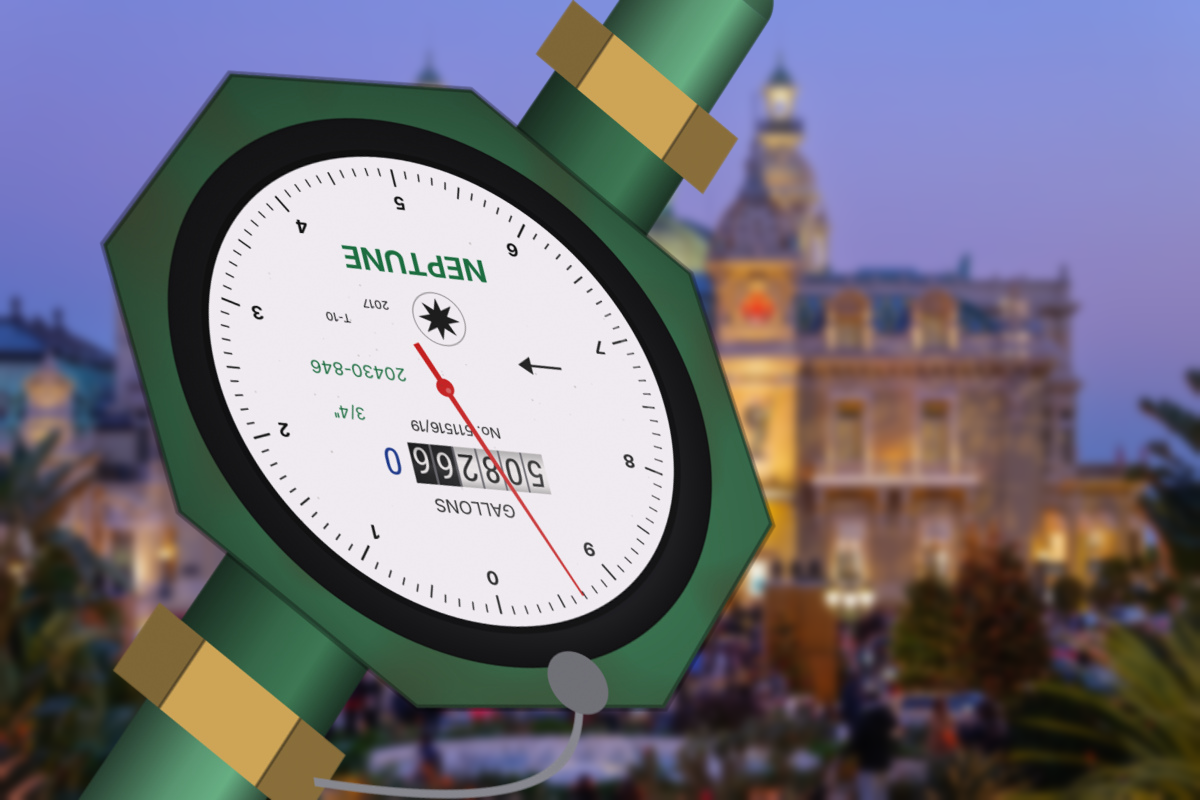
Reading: 5082659.3 gal
